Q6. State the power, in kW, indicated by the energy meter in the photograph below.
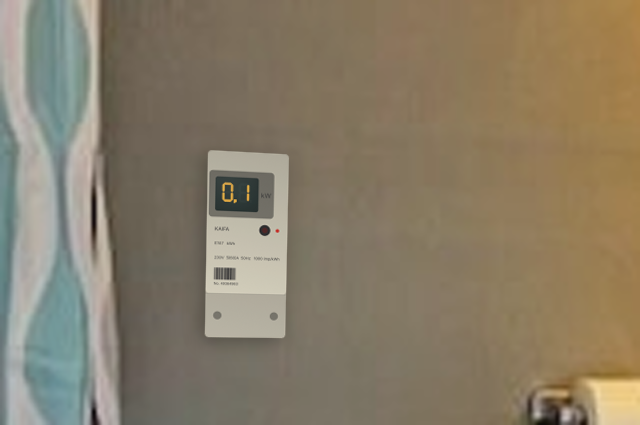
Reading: 0.1 kW
